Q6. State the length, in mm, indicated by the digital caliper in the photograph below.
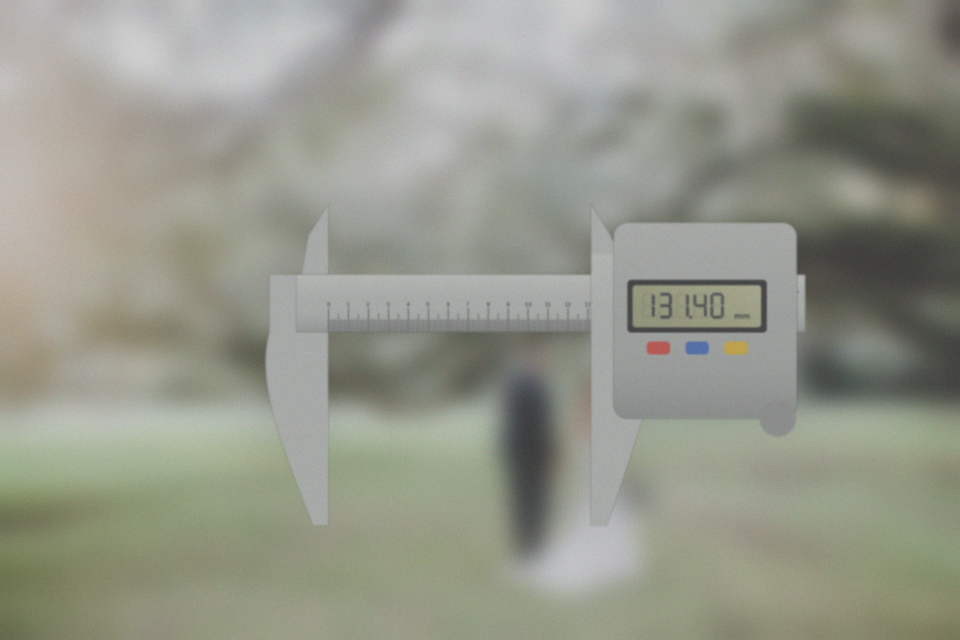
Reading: 131.40 mm
